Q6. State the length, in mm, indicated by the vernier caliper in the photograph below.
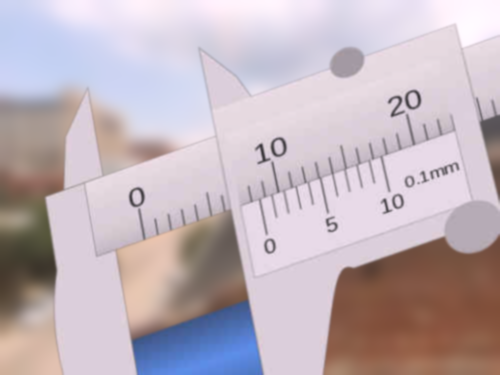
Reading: 8.6 mm
